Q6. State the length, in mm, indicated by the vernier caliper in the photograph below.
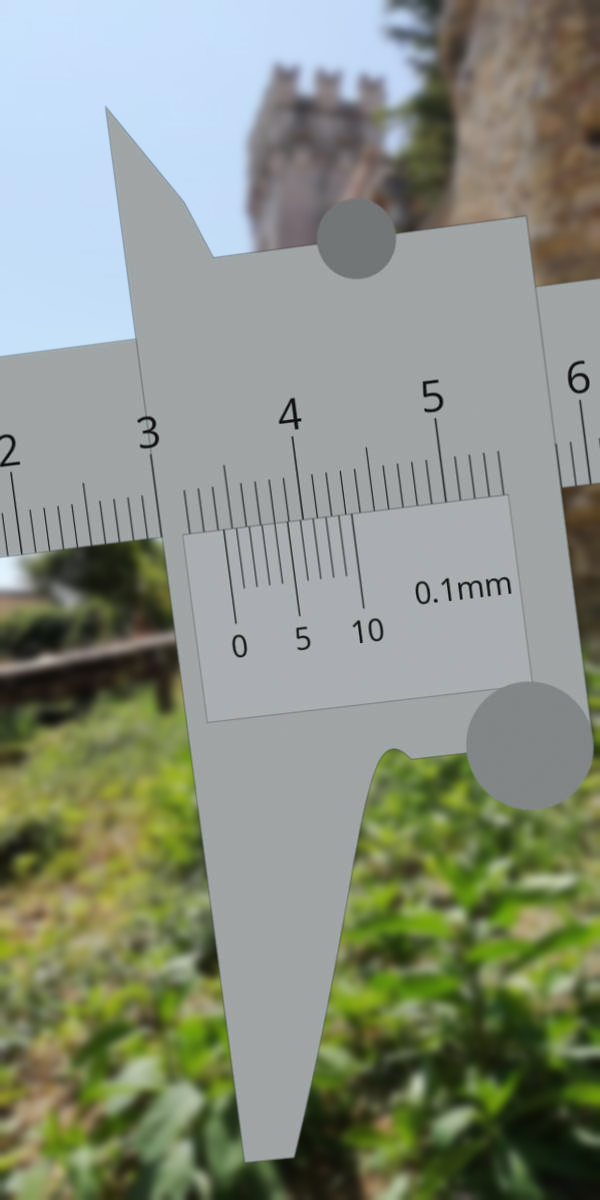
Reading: 34.4 mm
